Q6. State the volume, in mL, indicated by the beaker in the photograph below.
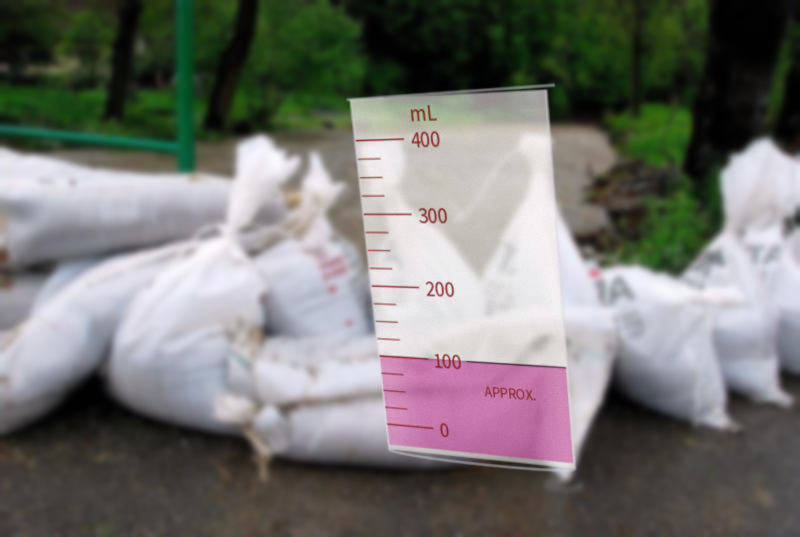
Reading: 100 mL
